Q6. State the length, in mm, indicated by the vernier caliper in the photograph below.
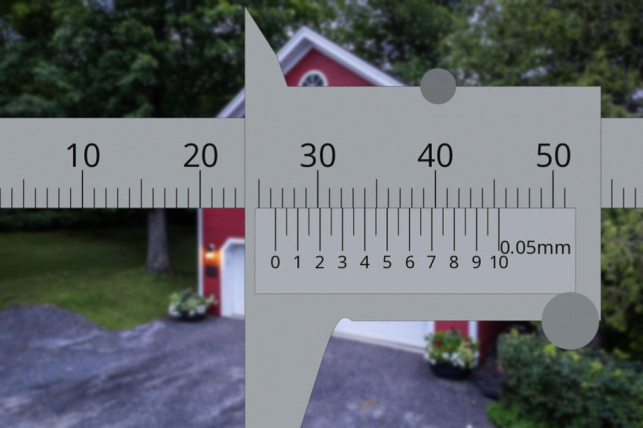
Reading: 26.4 mm
